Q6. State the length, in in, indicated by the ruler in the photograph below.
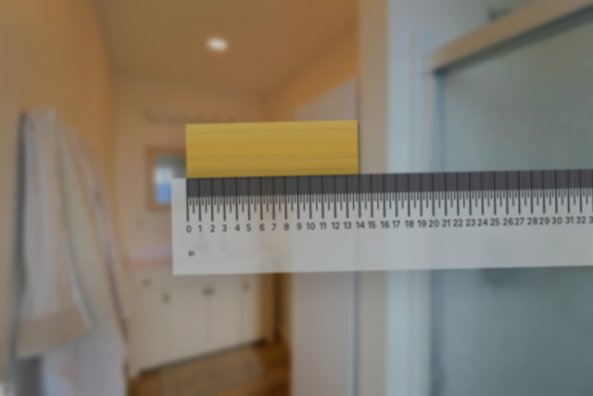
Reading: 14 in
